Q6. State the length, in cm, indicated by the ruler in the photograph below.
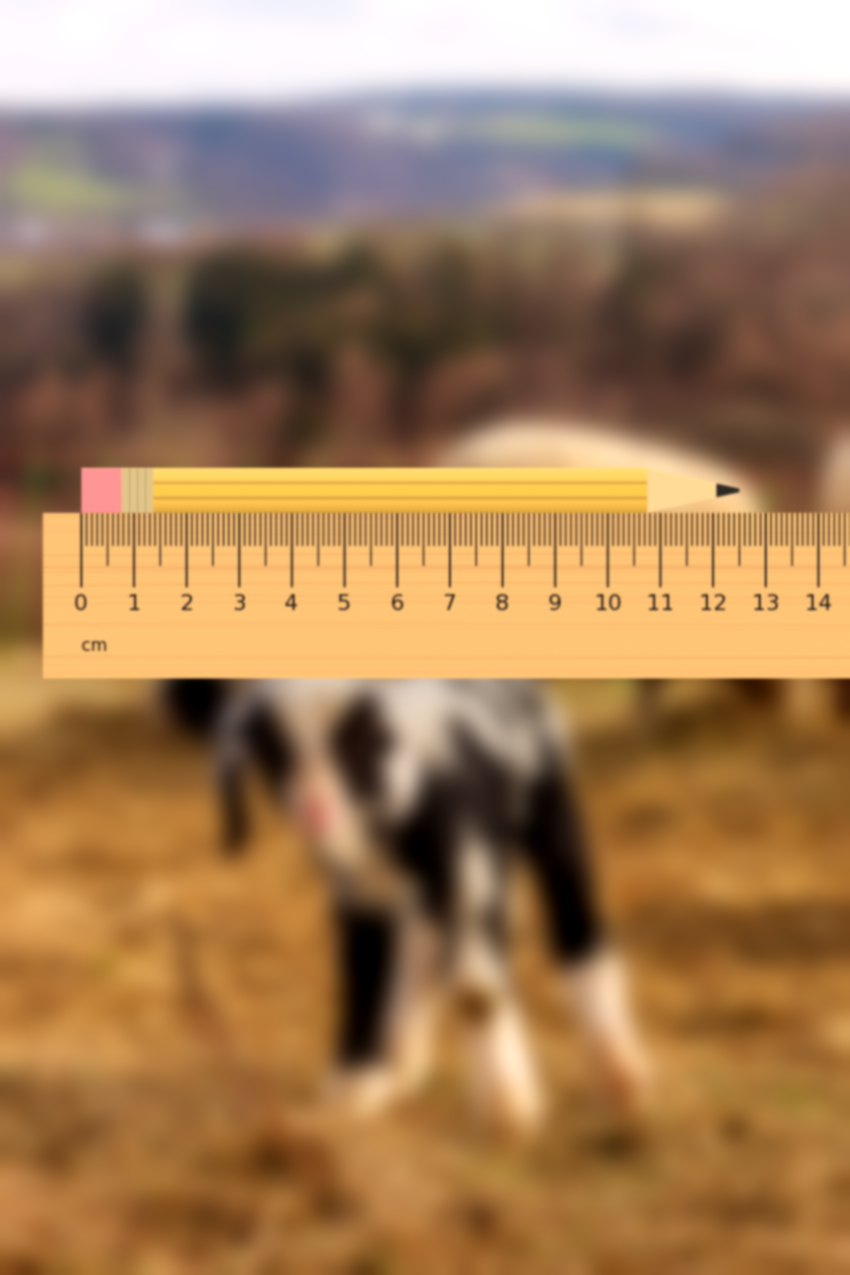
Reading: 12.5 cm
